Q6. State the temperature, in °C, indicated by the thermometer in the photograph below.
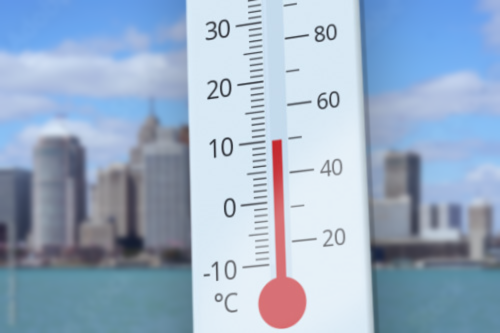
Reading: 10 °C
